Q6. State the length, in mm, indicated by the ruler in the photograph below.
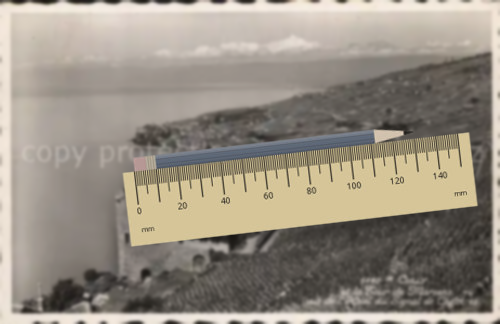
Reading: 130 mm
